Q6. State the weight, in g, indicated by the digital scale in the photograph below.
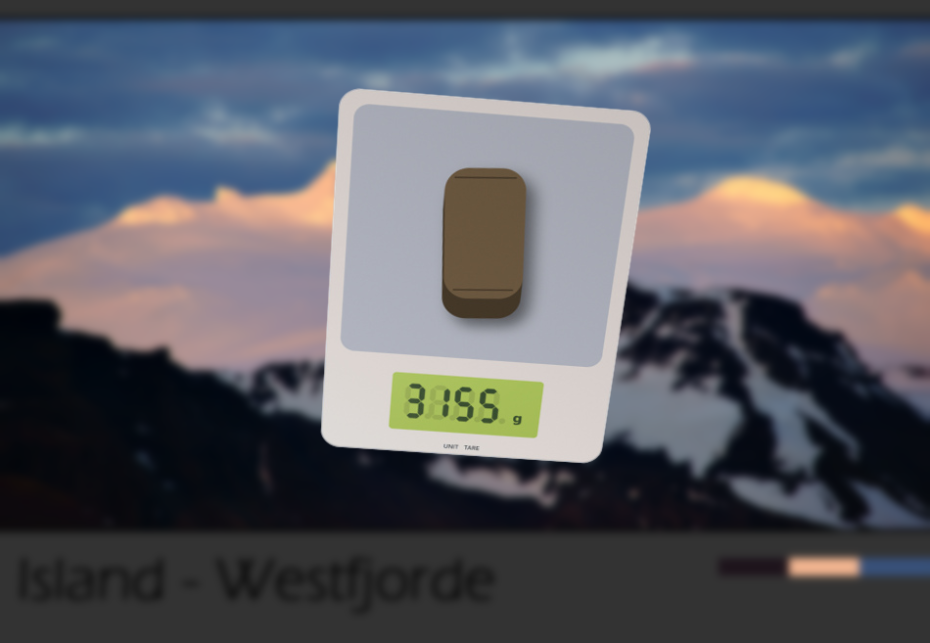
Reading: 3155 g
